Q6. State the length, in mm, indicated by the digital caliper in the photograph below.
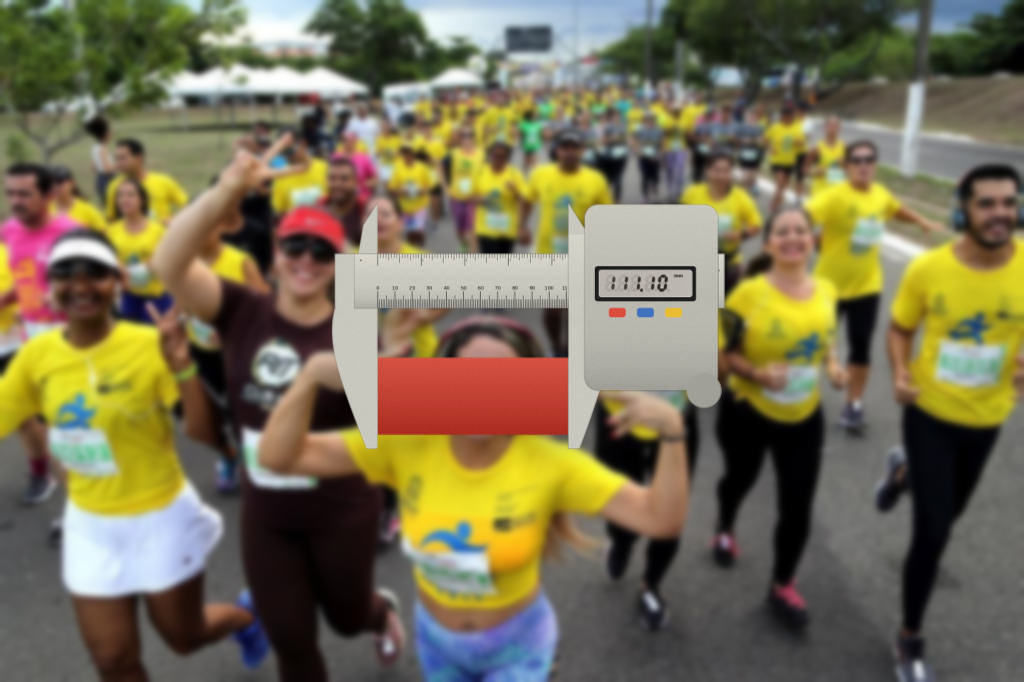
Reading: 111.10 mm
